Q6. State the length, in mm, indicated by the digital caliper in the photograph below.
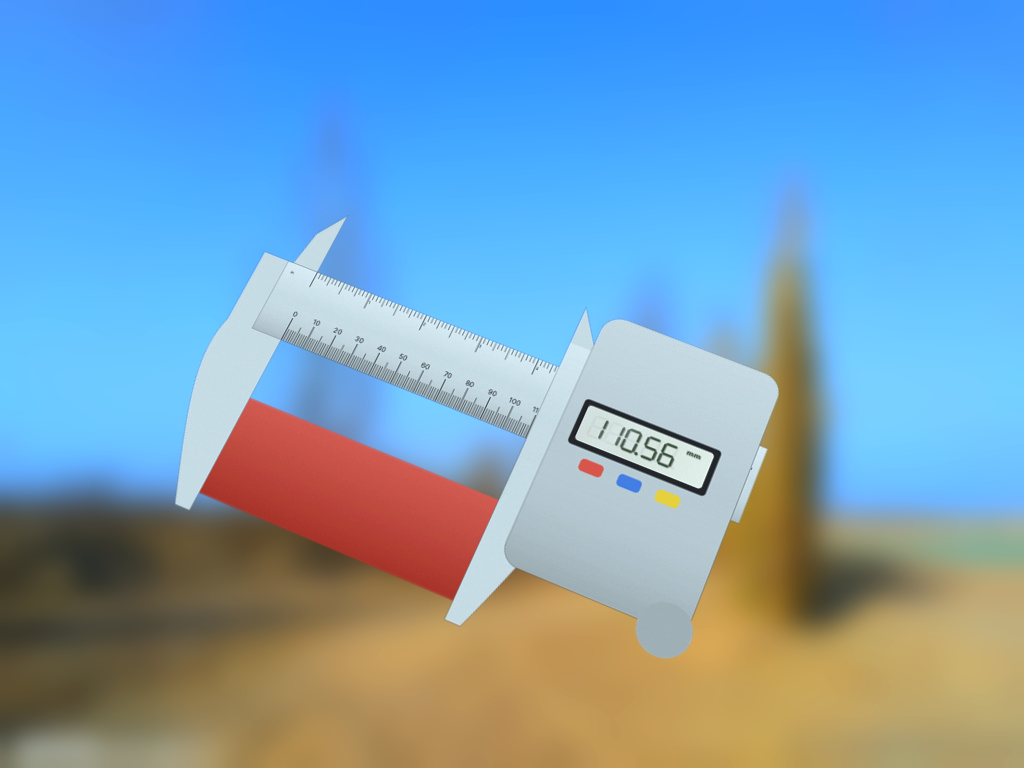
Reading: 110.56 mm
